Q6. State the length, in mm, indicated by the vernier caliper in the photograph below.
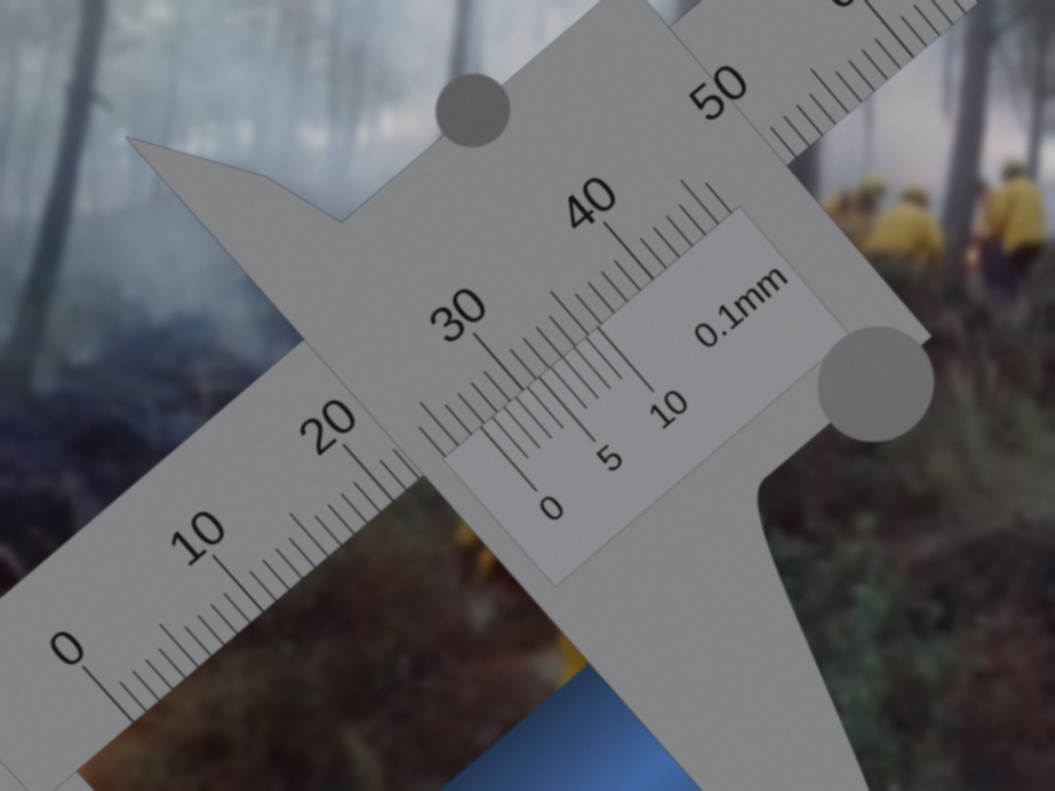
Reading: 26.7 mm
